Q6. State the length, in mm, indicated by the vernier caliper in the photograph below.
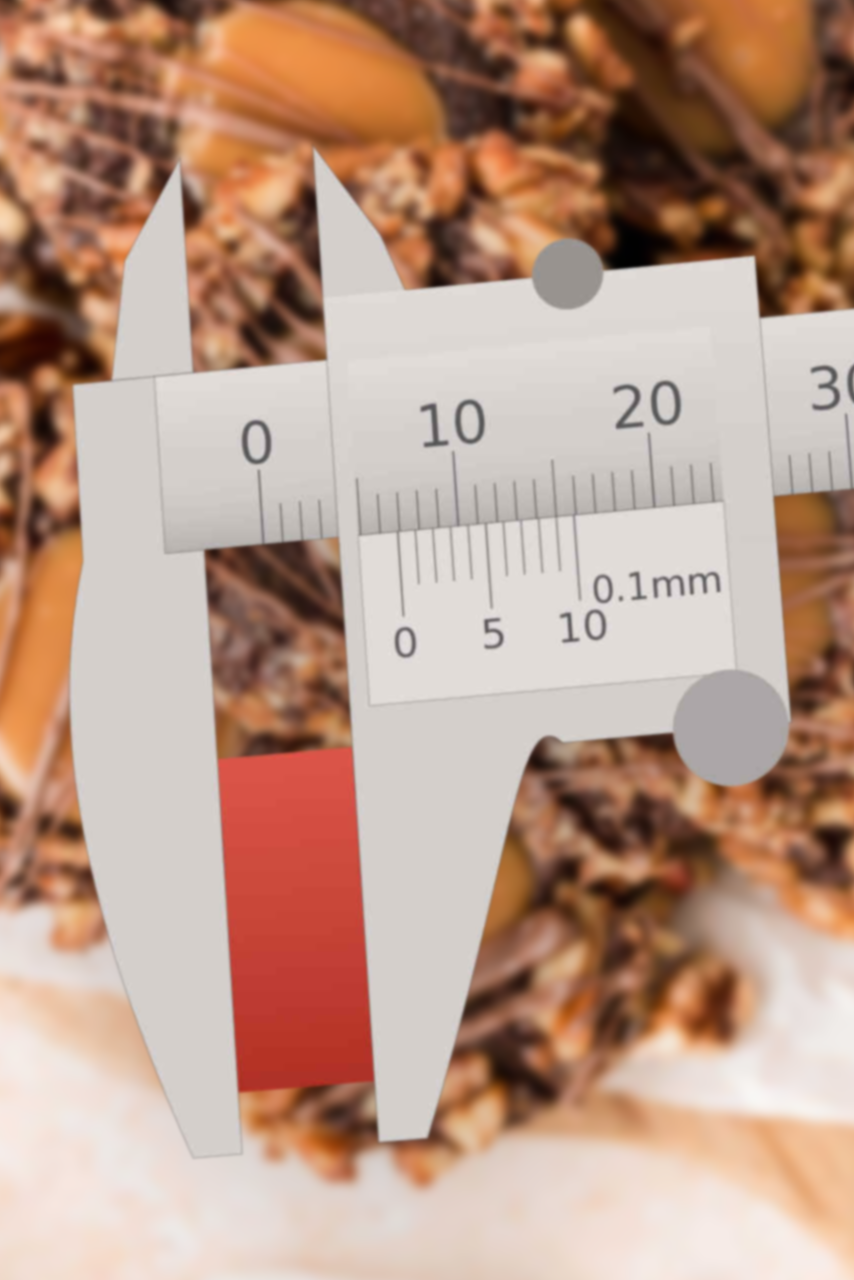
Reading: 6.9 mm
